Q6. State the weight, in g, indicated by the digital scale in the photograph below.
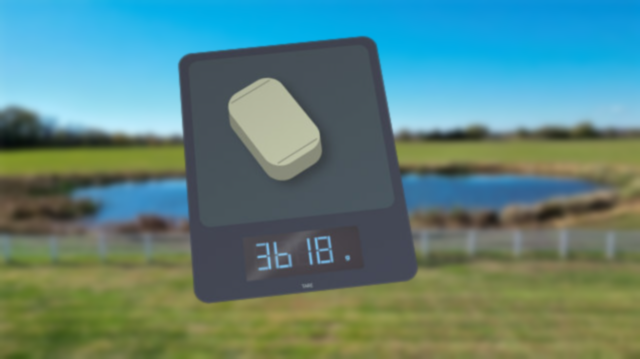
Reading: 3618 g
